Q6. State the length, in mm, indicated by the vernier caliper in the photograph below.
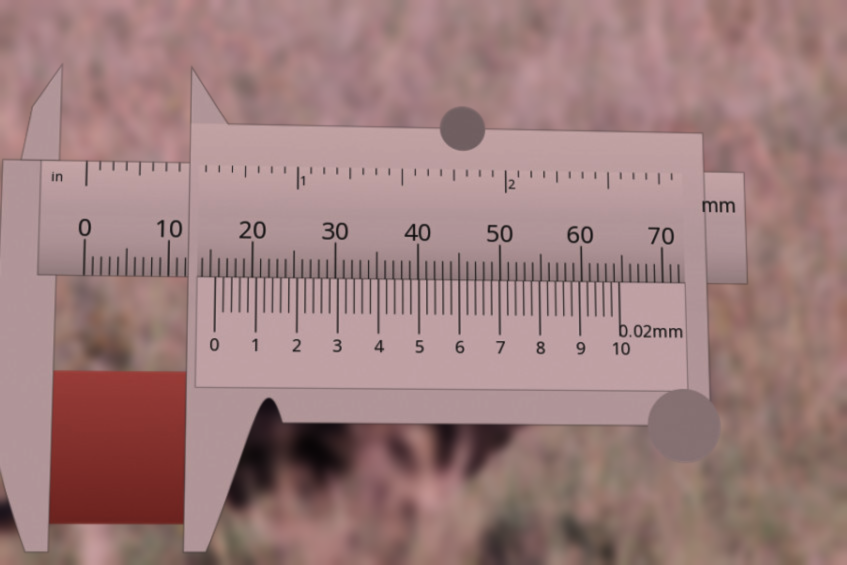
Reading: 15.6 mm
